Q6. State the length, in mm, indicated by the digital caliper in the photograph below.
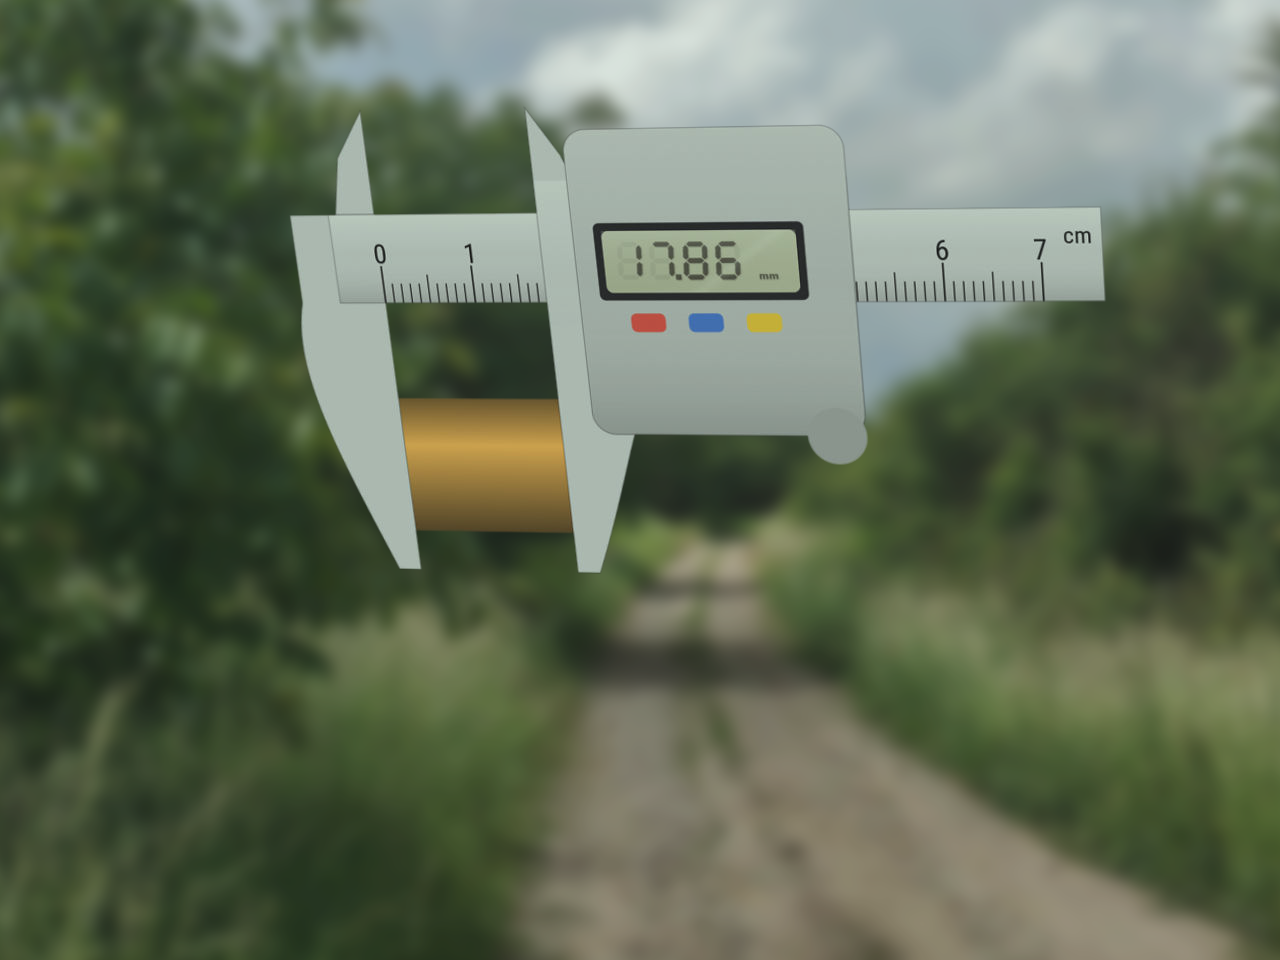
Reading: 17.86 mm
